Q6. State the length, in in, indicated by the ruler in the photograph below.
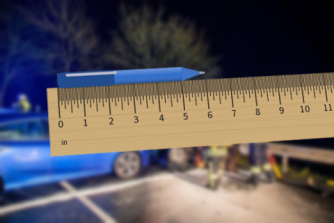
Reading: 6 in
